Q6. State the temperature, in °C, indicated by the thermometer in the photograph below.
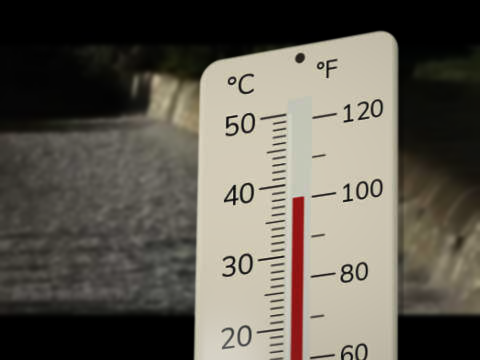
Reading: 38 °C
